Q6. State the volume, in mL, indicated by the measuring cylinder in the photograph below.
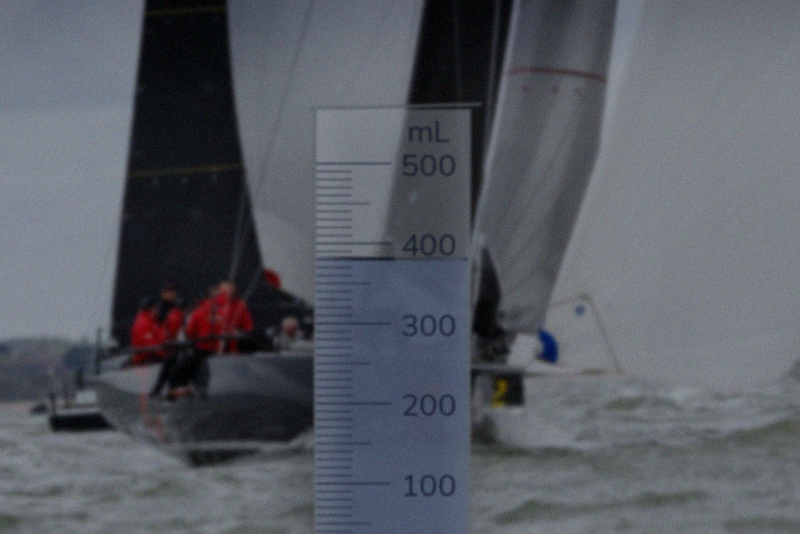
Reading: 380 mL
